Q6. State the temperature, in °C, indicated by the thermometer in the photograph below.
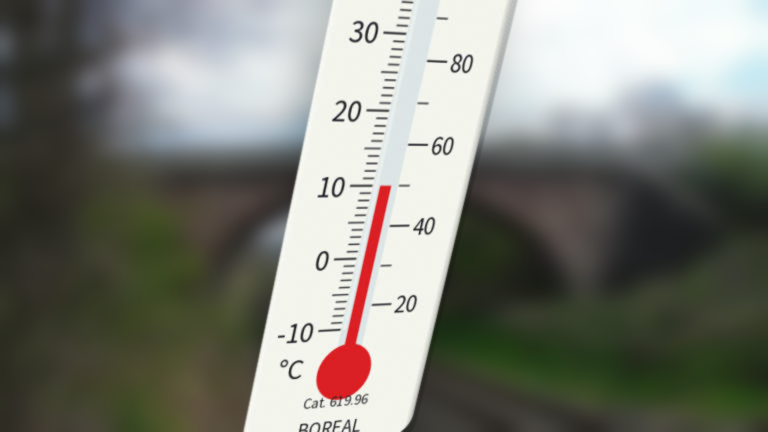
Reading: 10 °C
